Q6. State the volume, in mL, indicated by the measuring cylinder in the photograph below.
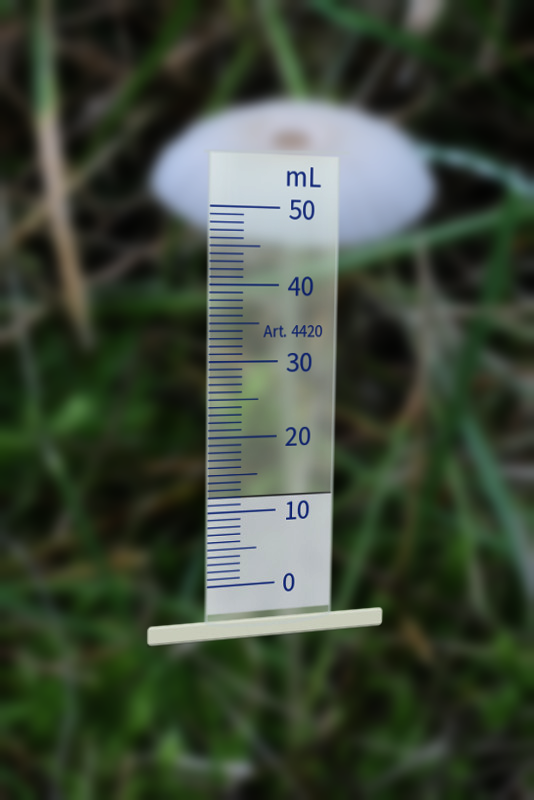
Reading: 12 mL
